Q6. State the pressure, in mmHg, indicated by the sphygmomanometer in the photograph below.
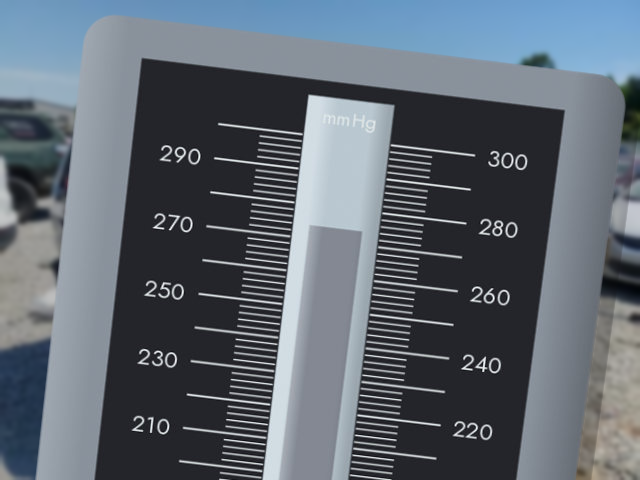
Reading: 274 mmHg
